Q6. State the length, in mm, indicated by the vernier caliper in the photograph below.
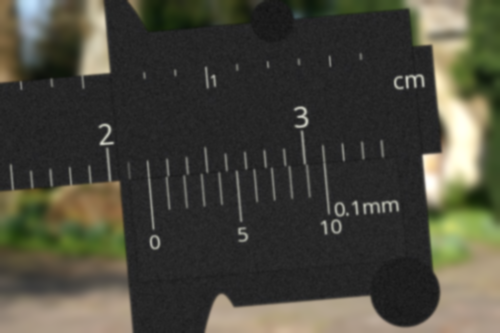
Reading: 22.0 mm
